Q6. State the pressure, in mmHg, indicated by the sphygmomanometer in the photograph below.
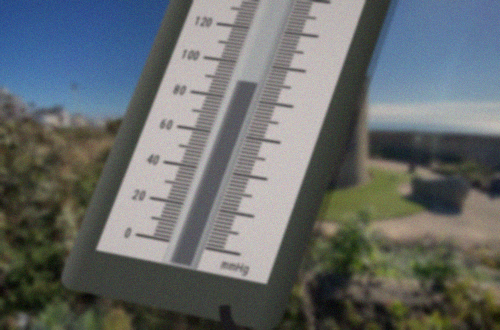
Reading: 90 mmHg
